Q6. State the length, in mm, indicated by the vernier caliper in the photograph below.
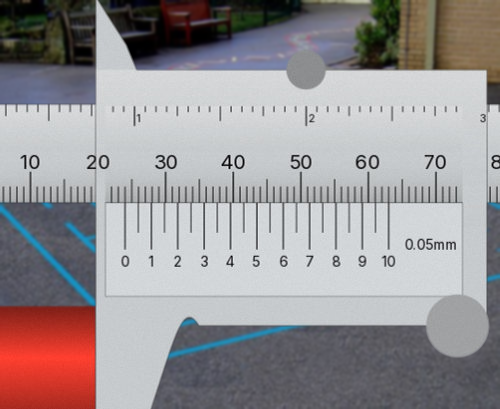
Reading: 24.0 mm
